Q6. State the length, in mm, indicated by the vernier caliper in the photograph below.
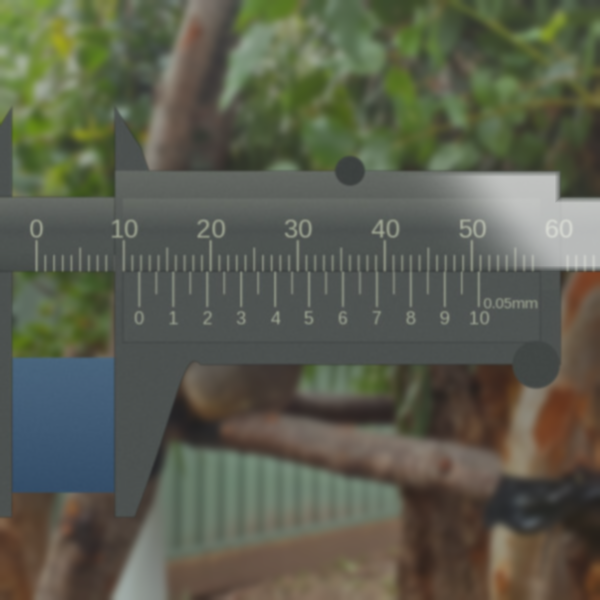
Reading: 11.8 mm
